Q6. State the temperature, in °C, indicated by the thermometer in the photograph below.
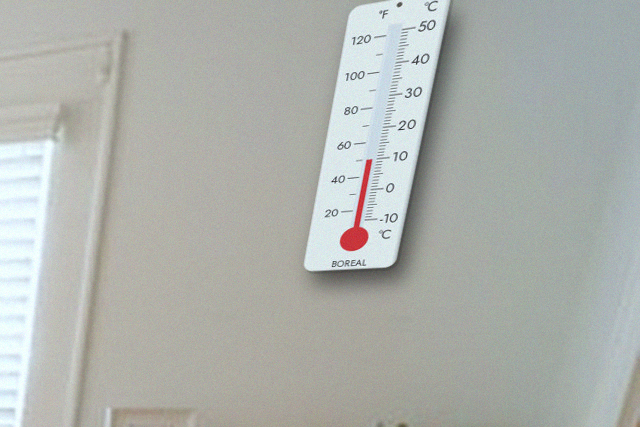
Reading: 10 °C
